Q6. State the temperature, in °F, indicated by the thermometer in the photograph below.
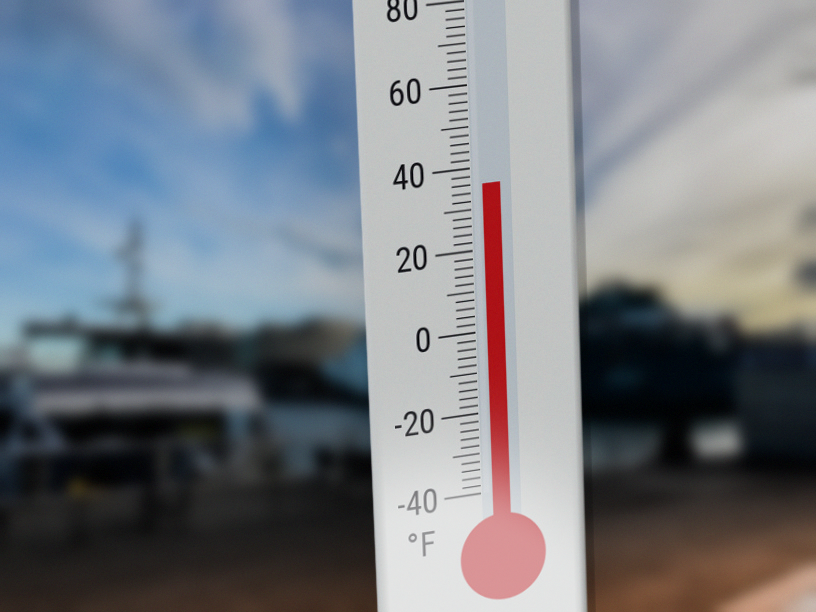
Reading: 36 °F
